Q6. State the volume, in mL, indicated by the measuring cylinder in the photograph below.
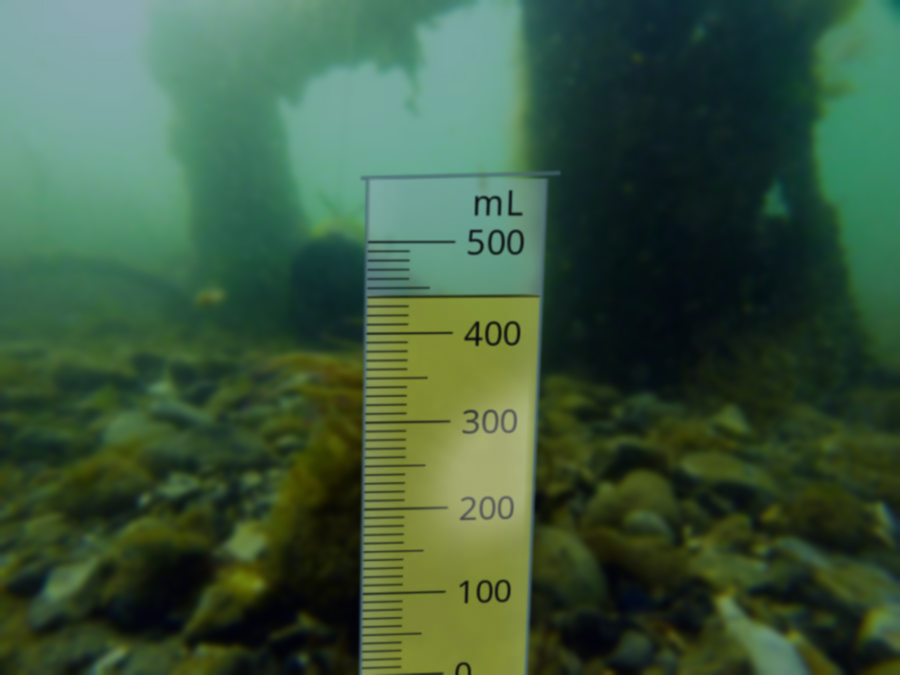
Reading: 440 mL
